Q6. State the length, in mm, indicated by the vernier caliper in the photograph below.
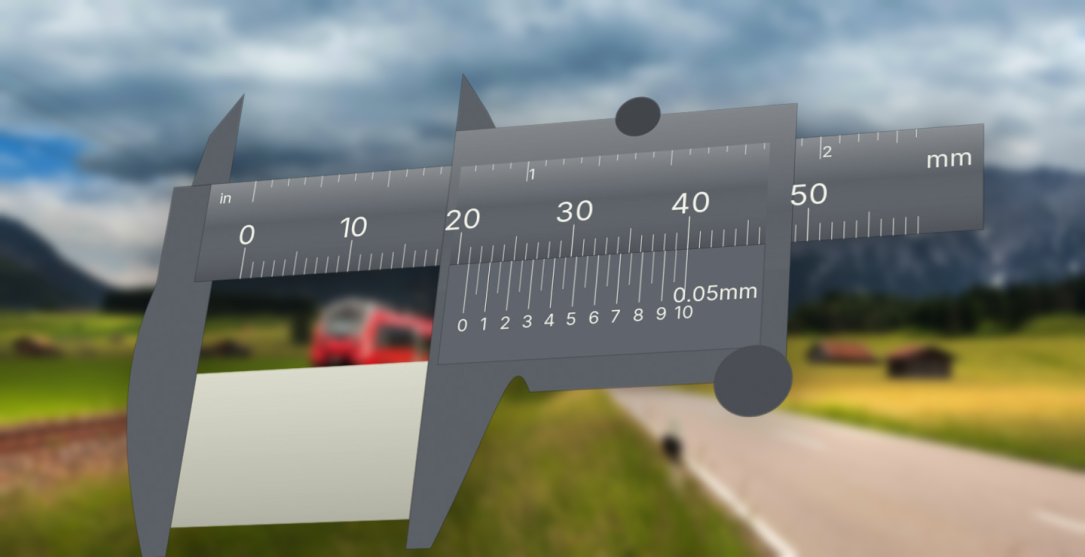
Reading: 21.0 mm
